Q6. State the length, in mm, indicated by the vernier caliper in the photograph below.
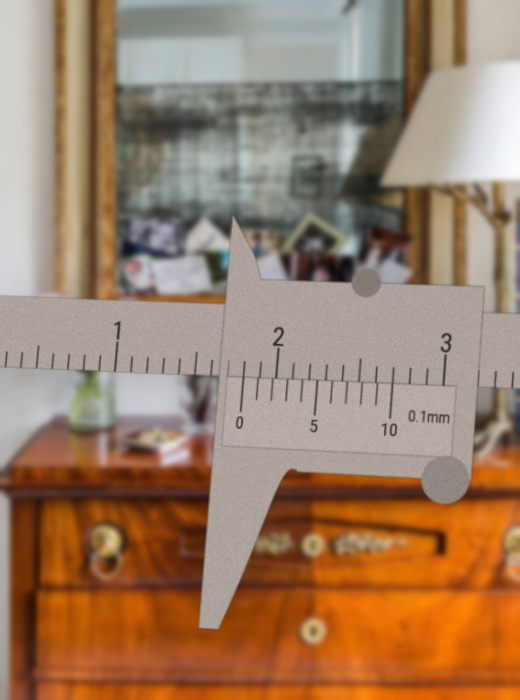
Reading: 18.0 mm
